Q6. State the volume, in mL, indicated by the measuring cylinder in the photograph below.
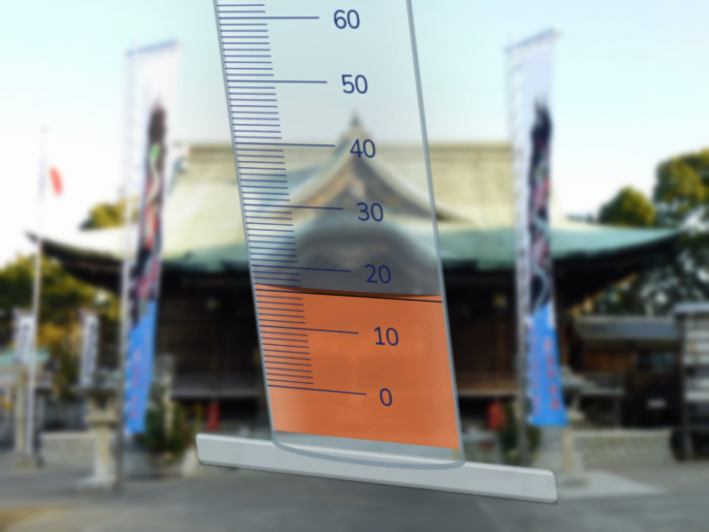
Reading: 16 mL
